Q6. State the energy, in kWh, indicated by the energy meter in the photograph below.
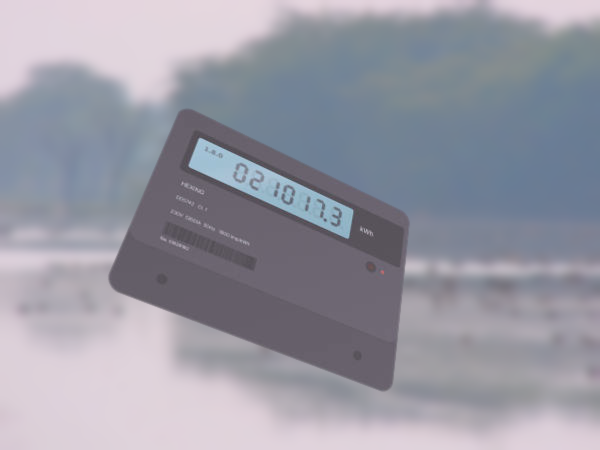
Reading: 21017.3 kWh
